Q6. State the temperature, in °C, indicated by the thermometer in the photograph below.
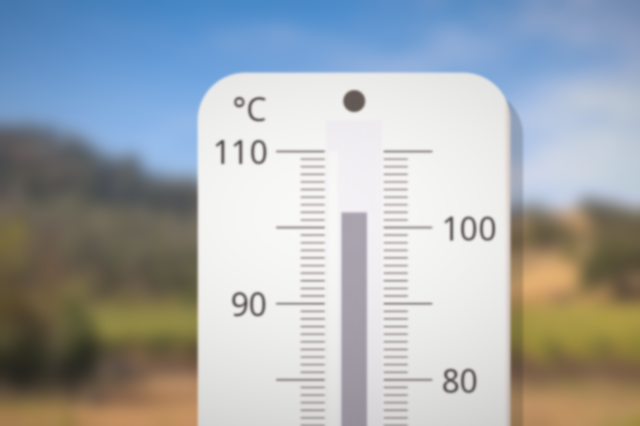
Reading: 102 °C
